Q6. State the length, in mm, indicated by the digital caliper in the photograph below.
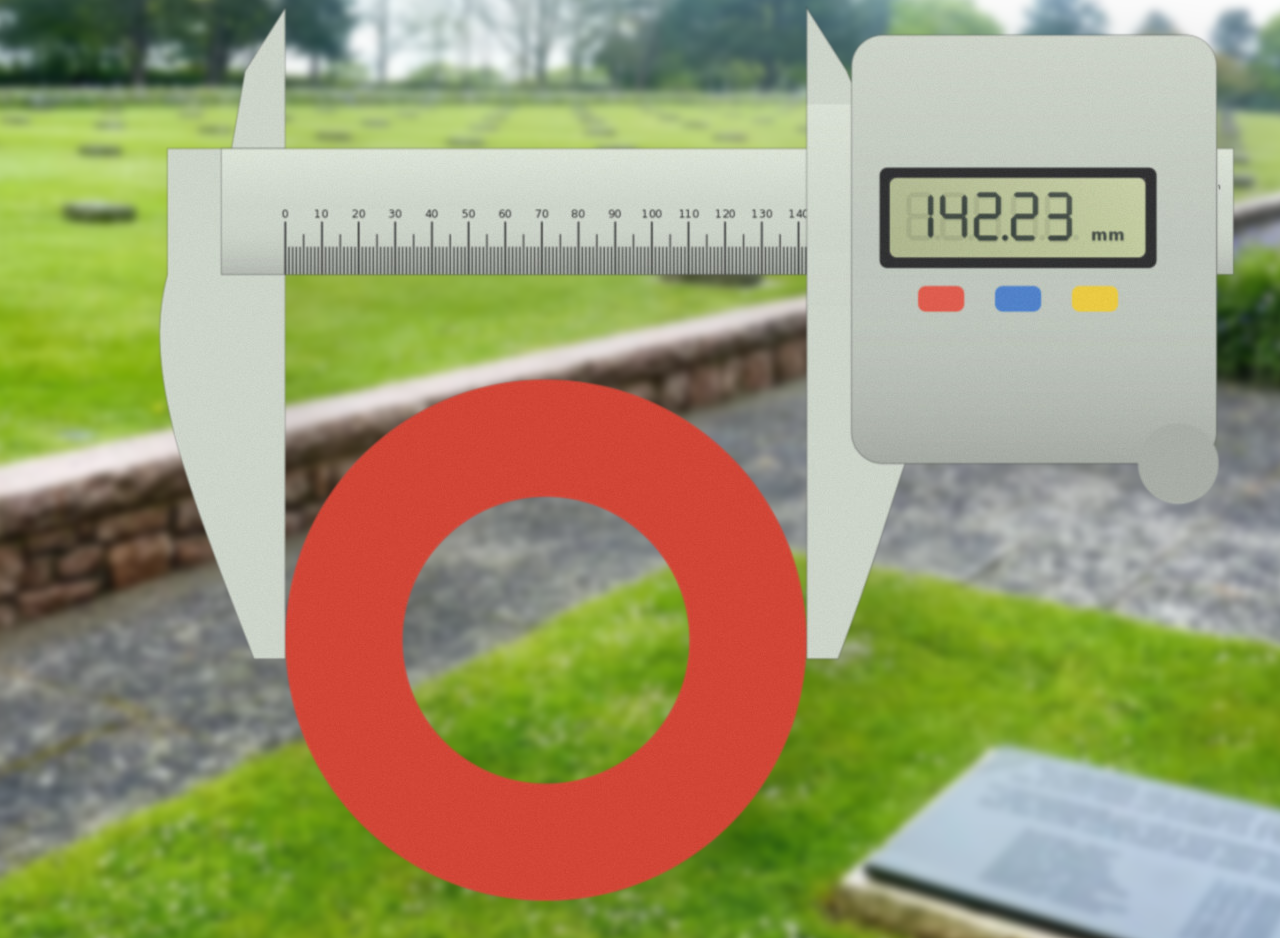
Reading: 142.23 mm
